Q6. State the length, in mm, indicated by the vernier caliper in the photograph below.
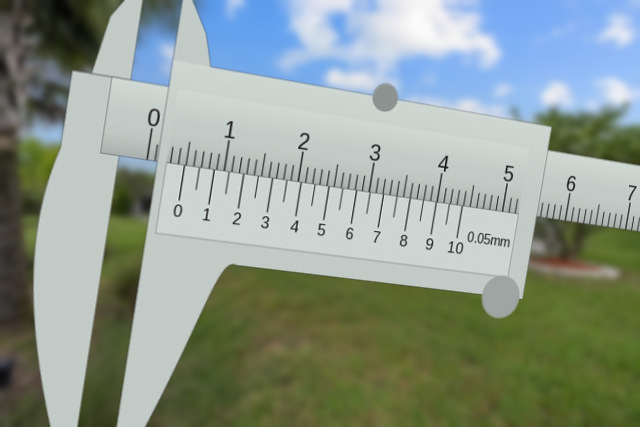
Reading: 4.8 mm
